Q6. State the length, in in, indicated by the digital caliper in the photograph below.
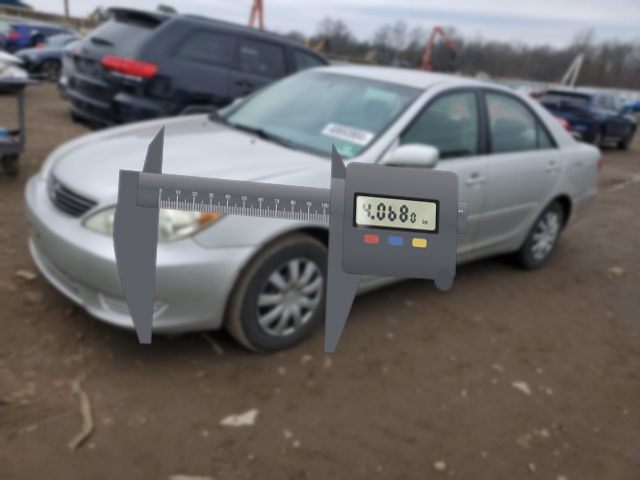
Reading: 4.0680 in
